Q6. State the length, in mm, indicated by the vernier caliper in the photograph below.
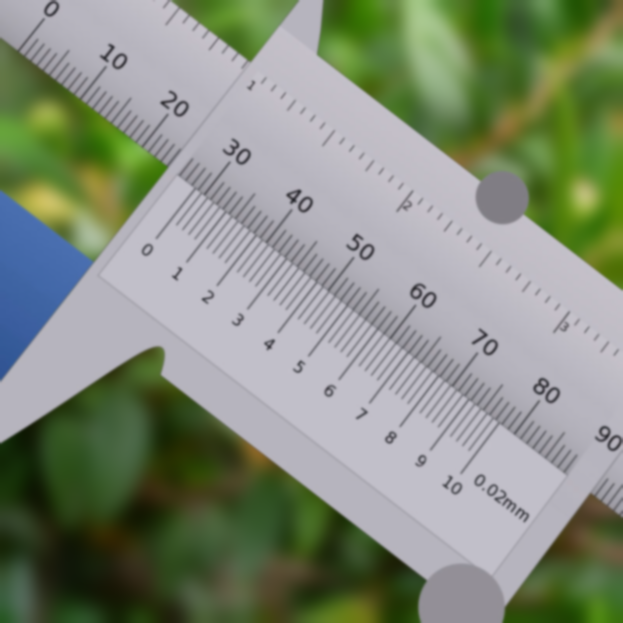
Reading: 28.6 mm
